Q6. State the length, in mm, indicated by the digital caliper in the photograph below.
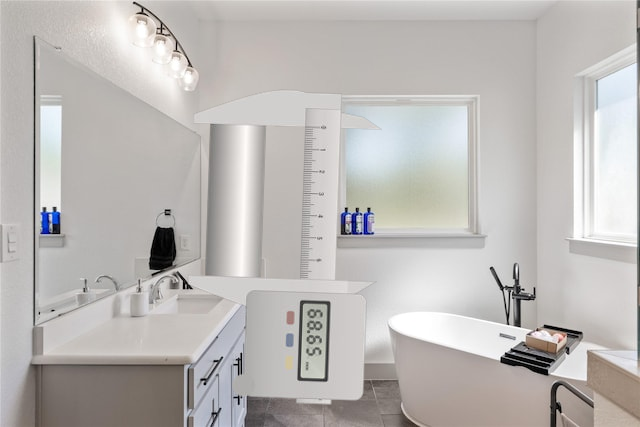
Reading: 68.65 mm
